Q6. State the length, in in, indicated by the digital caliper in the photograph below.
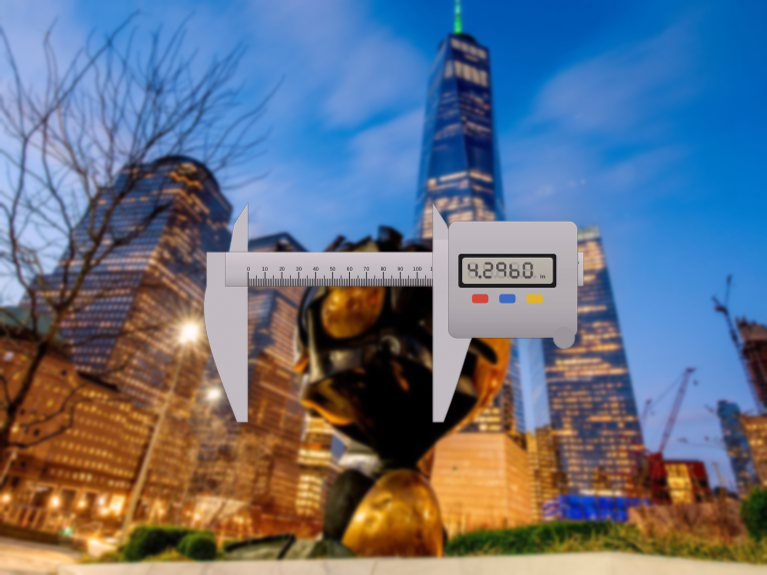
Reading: 4.2960 in
